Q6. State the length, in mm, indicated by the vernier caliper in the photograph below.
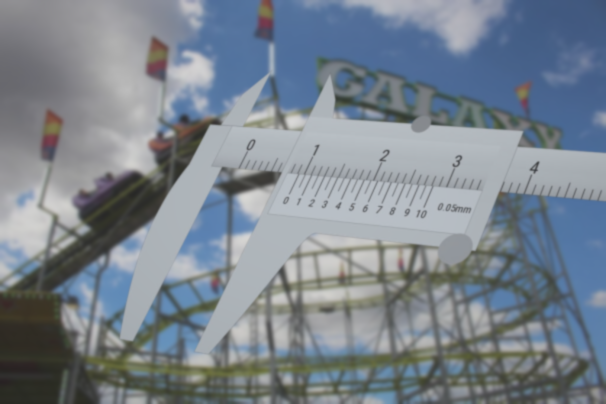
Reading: 9.2 mm
